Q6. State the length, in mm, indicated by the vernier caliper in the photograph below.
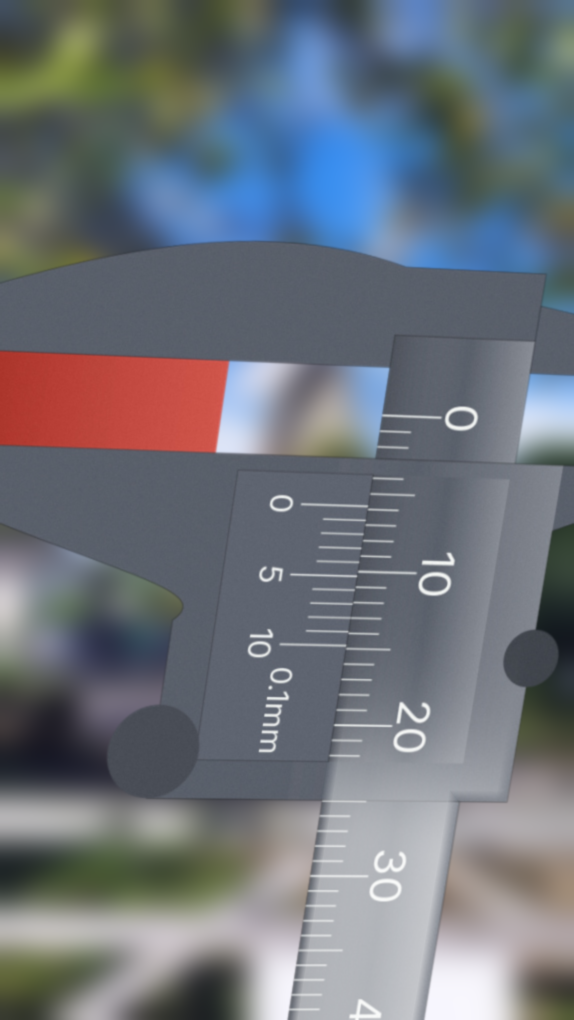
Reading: 5.8 mm
